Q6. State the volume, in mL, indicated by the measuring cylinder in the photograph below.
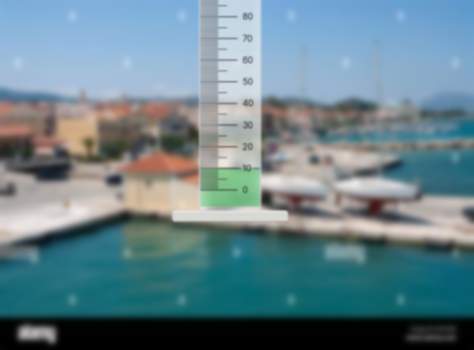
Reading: 10 mL
